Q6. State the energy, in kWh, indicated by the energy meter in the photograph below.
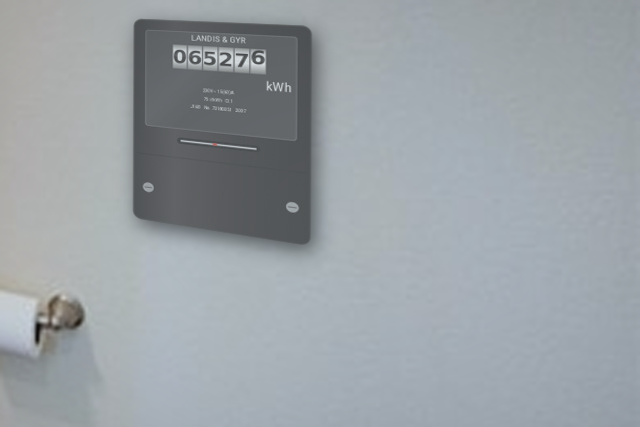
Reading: 65276 kWh
